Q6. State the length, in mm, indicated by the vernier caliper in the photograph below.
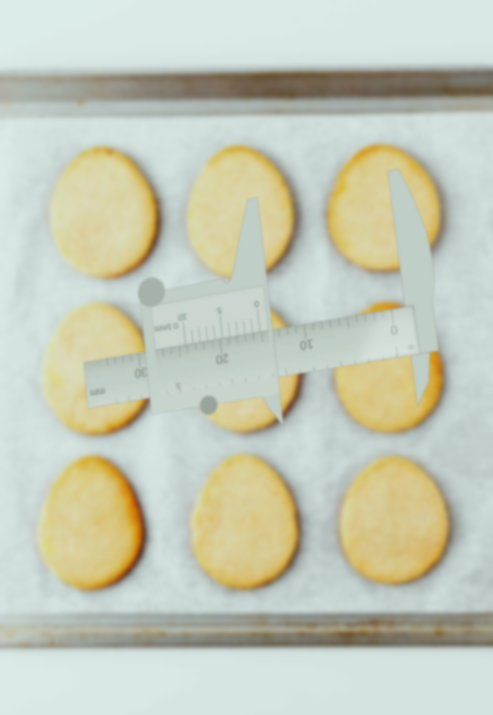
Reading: 15.2 mm
